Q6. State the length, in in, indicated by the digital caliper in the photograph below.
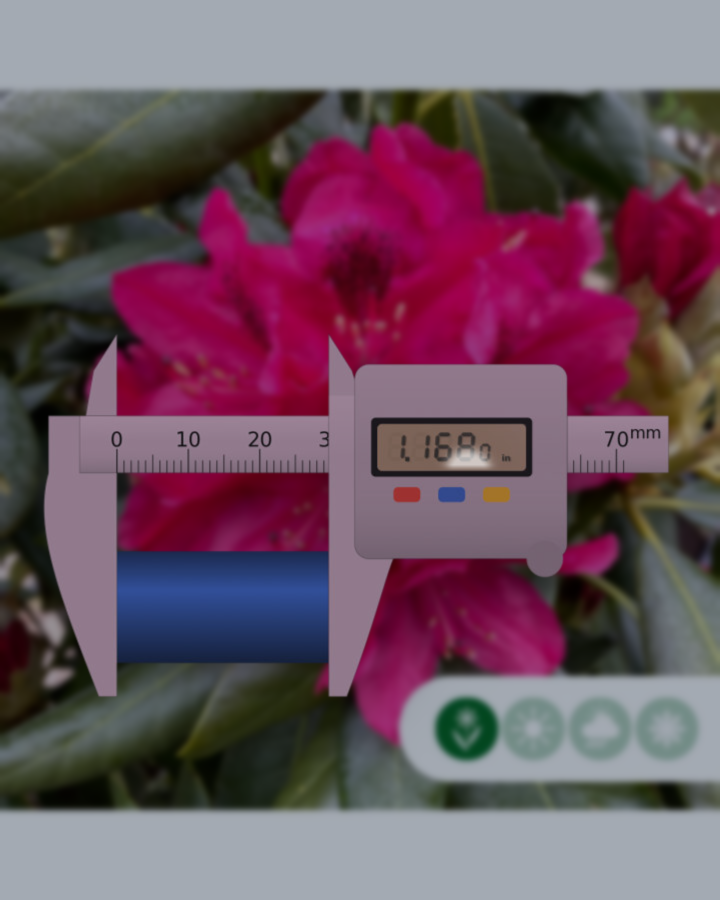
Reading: 1.1680 in
